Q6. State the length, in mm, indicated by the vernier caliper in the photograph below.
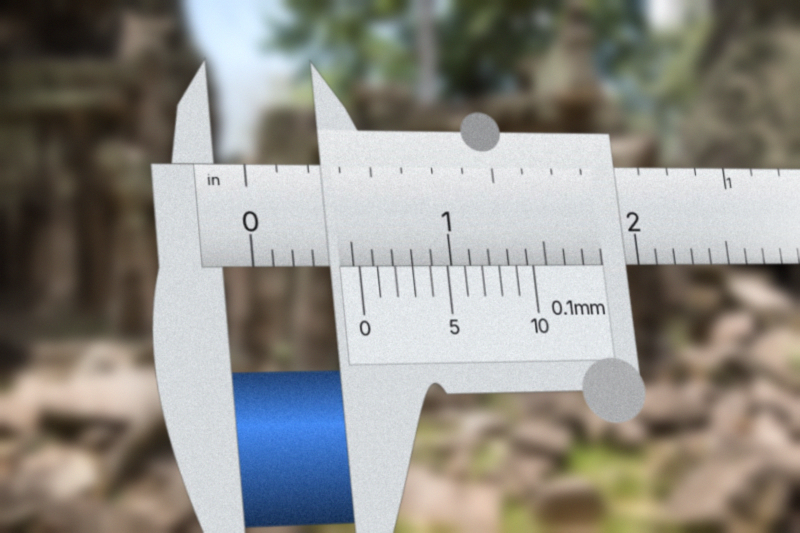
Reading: 5.3 mm
